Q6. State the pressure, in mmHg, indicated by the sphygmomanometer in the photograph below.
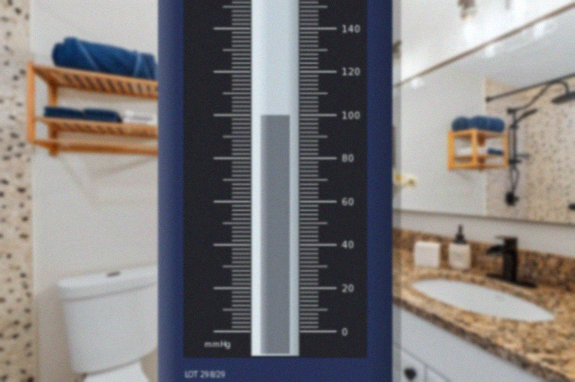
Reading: 100 mmHg
